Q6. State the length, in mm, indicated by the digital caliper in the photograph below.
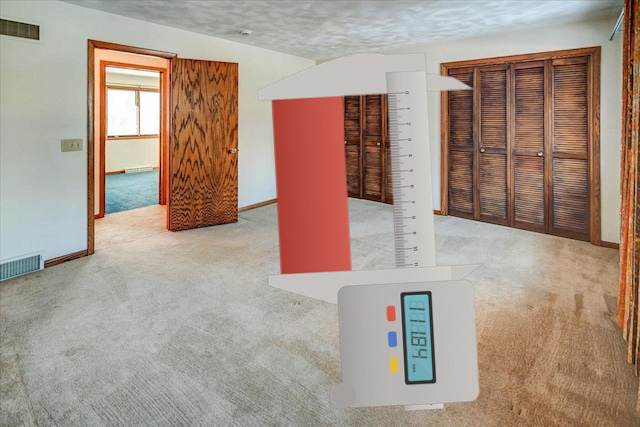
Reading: 111.84 mm
